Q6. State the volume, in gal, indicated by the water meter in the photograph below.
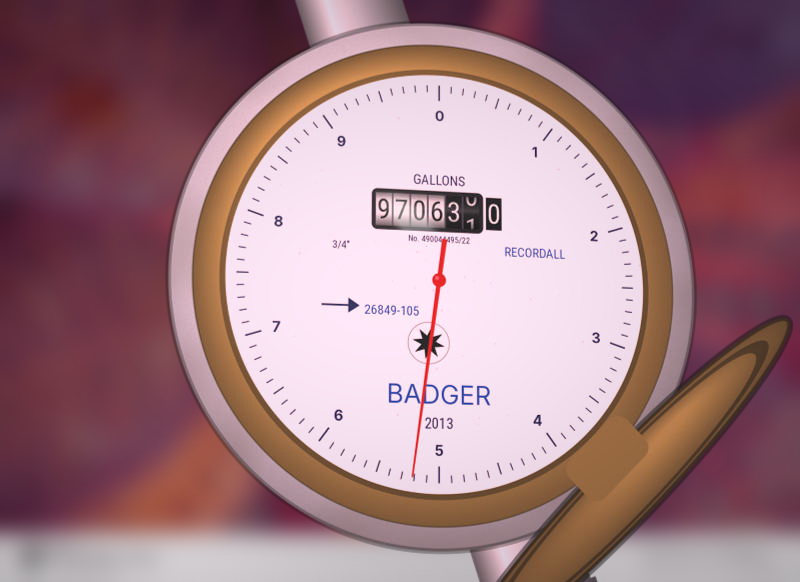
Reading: 9706305.2 gal
